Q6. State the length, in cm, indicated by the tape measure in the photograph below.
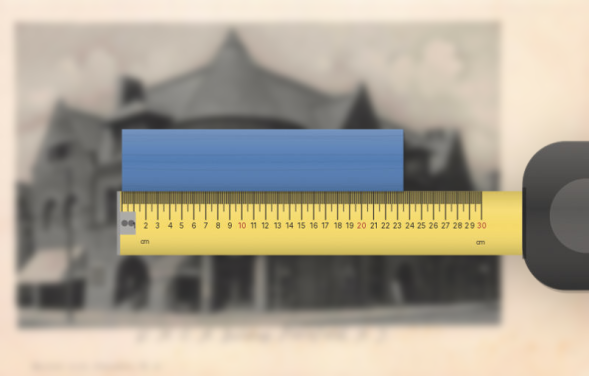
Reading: 23.5 cm
